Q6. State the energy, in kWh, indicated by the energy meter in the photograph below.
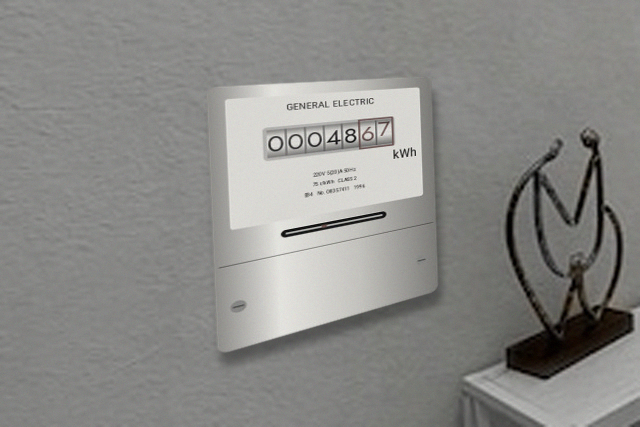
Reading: 48.67 kWh
